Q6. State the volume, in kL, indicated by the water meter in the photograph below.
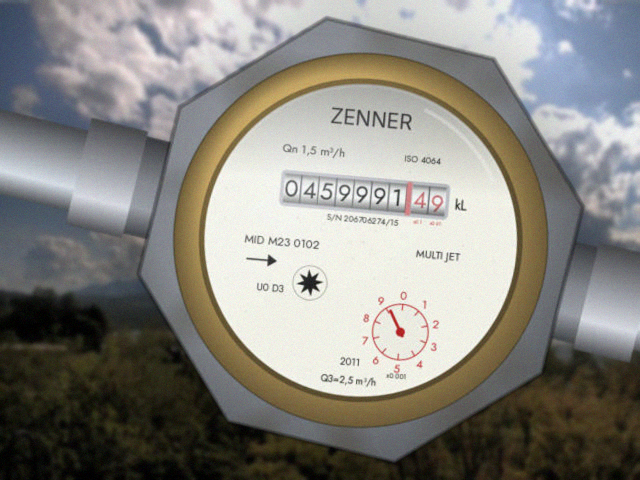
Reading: 459991.489 kL
